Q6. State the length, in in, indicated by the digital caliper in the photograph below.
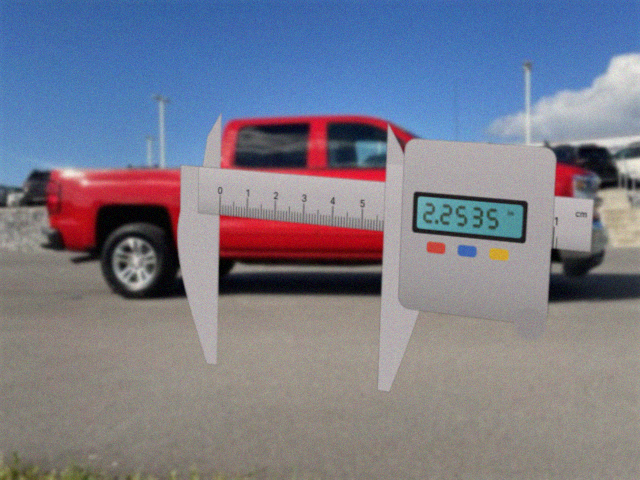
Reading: 2.2535 in
